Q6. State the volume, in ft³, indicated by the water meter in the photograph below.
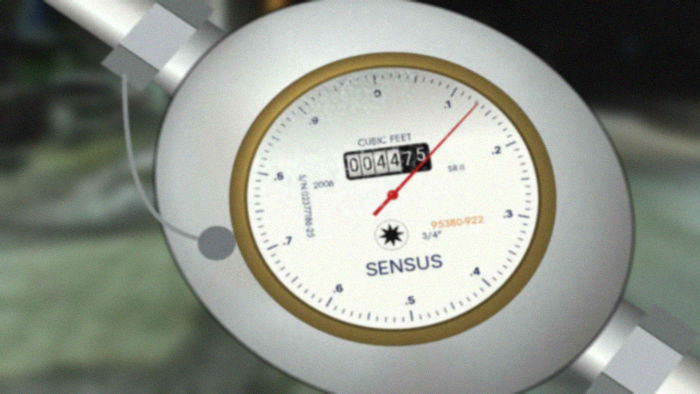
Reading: 4475.13 ft³
